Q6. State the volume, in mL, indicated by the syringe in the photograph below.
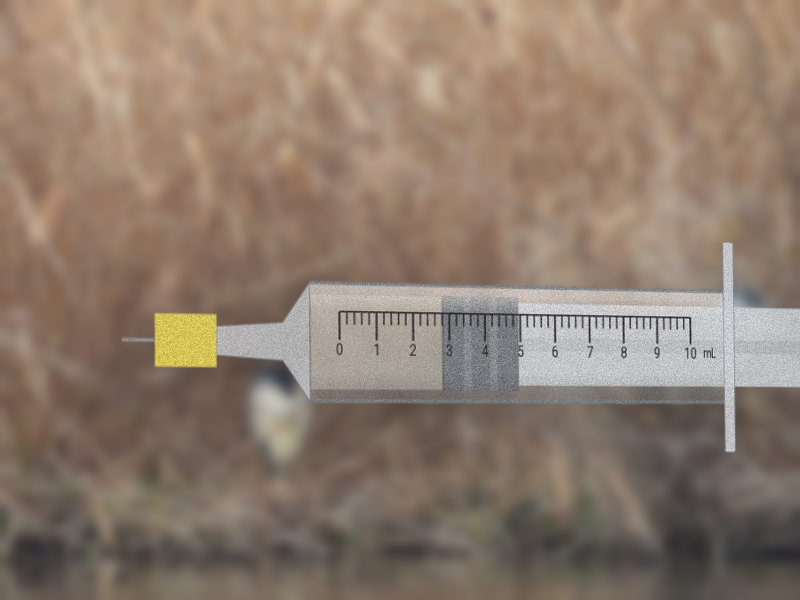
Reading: 2.8 mL
